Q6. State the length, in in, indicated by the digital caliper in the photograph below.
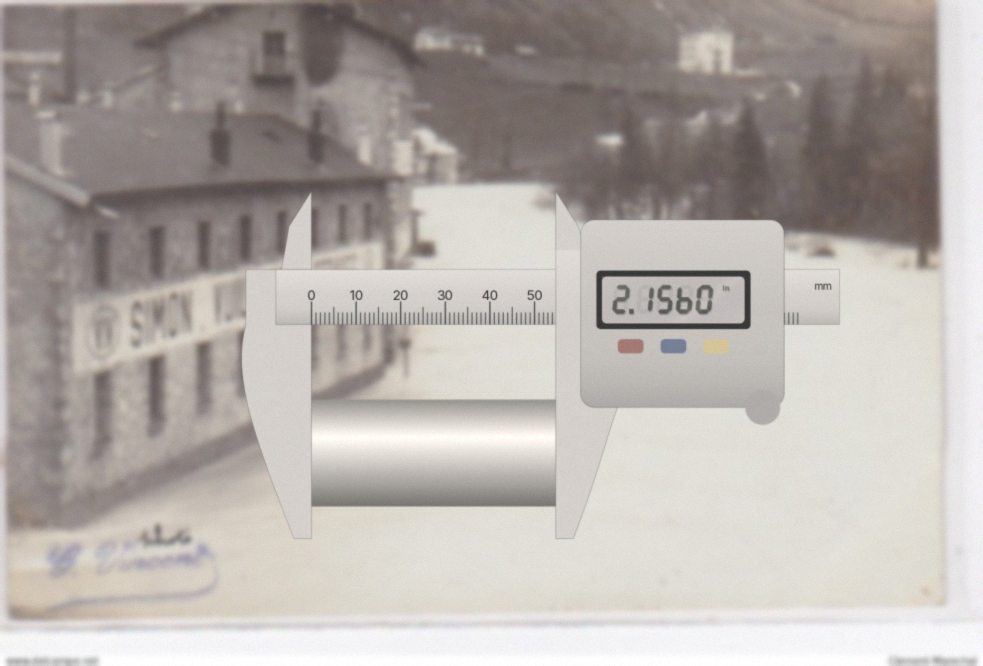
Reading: 2.1560 in
